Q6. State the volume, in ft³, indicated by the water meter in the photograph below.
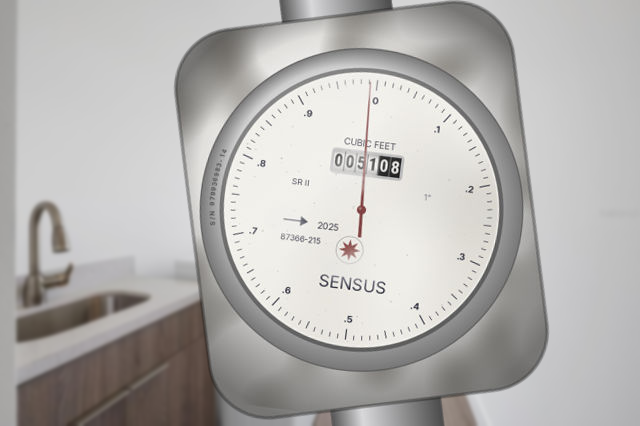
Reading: 5107.99 ft³
